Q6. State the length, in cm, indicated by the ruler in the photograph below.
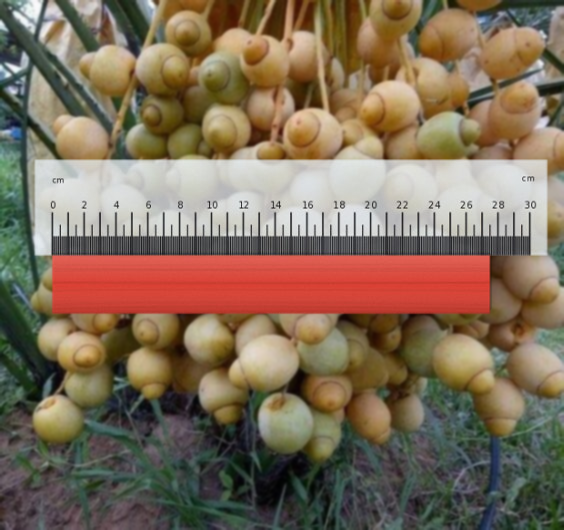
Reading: 27.5 cm
